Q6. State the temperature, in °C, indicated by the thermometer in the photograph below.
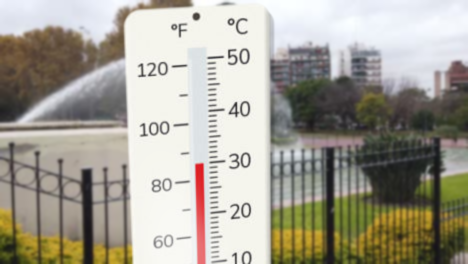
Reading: 30 °C
